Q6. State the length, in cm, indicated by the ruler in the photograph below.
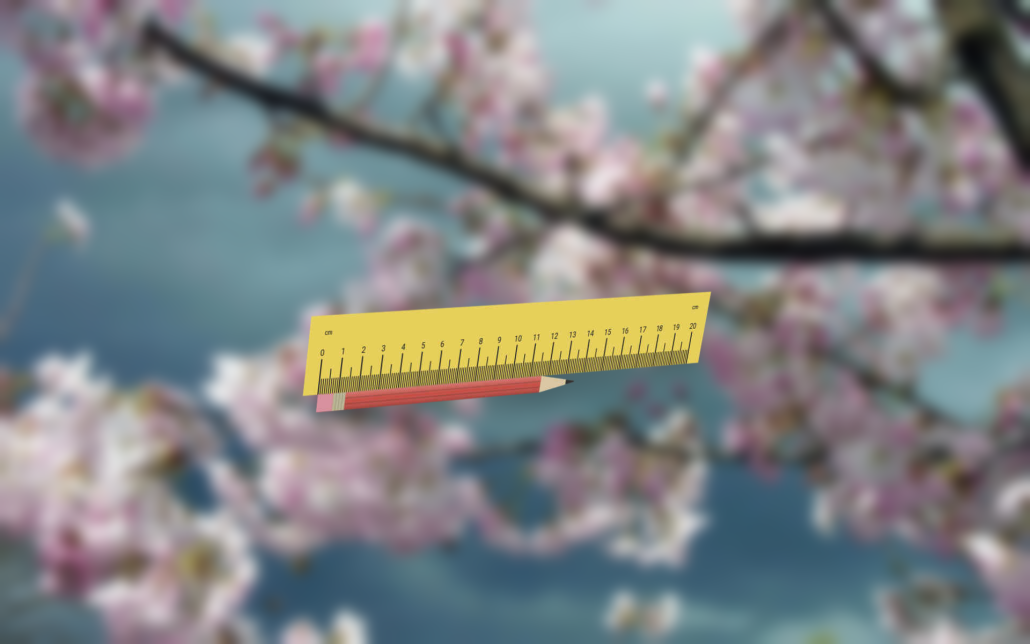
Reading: 13.5 cm
